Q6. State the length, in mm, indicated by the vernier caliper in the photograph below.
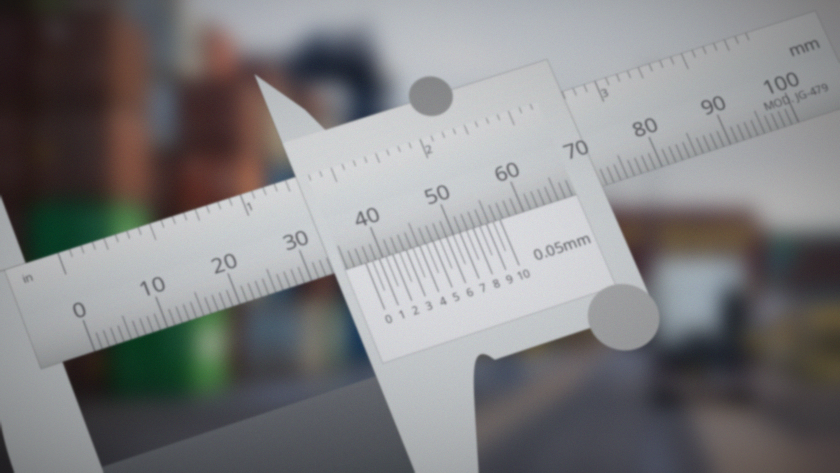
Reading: 37.6 mm
